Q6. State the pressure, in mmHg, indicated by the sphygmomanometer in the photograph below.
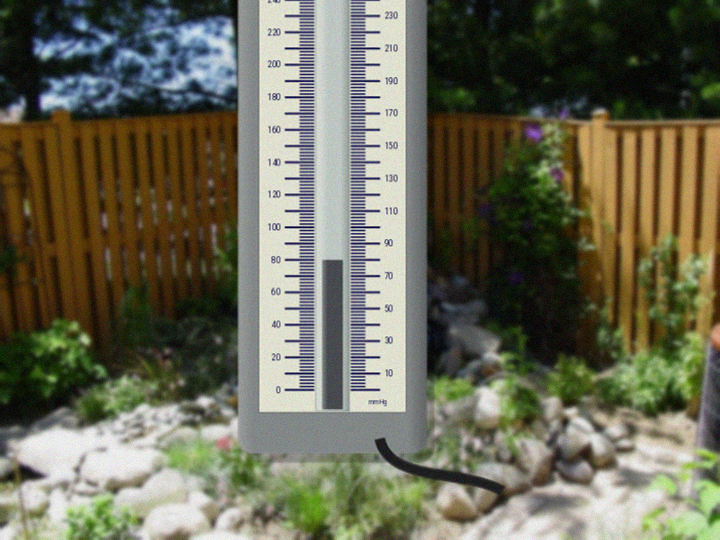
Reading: 80 mmHg
